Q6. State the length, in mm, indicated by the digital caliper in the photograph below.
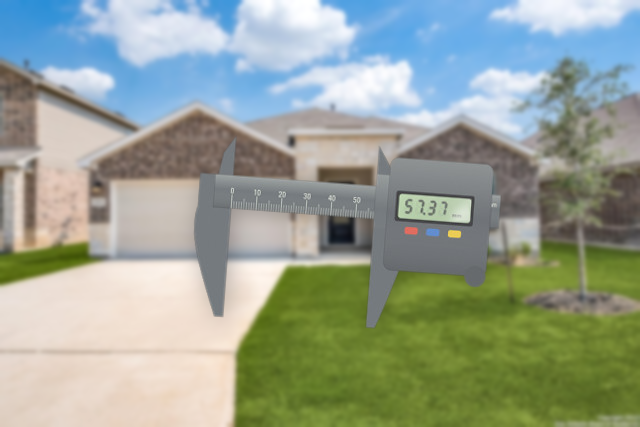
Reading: 57.37 mm
